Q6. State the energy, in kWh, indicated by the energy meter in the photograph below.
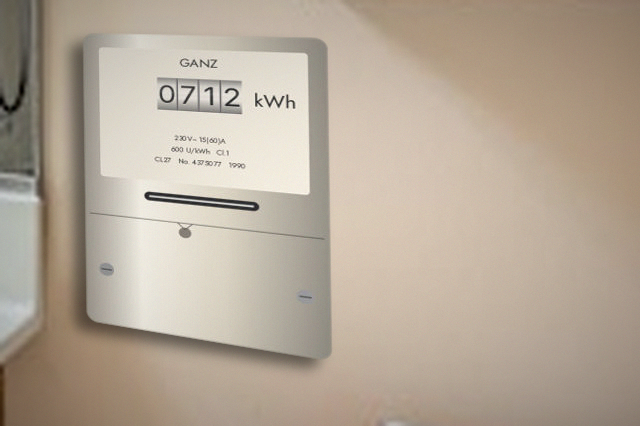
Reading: 712 kWh
